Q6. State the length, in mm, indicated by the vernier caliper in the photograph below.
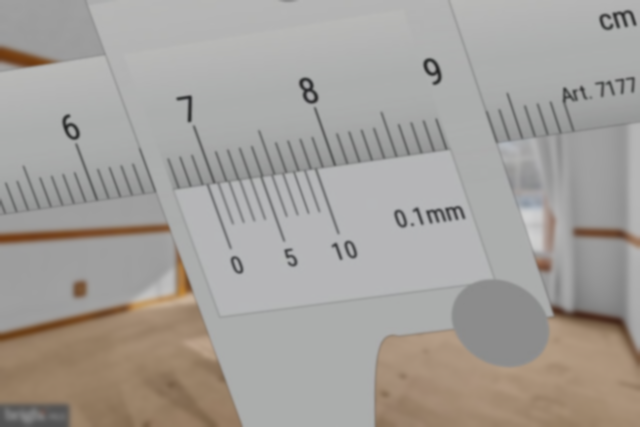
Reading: 69.4 mm
